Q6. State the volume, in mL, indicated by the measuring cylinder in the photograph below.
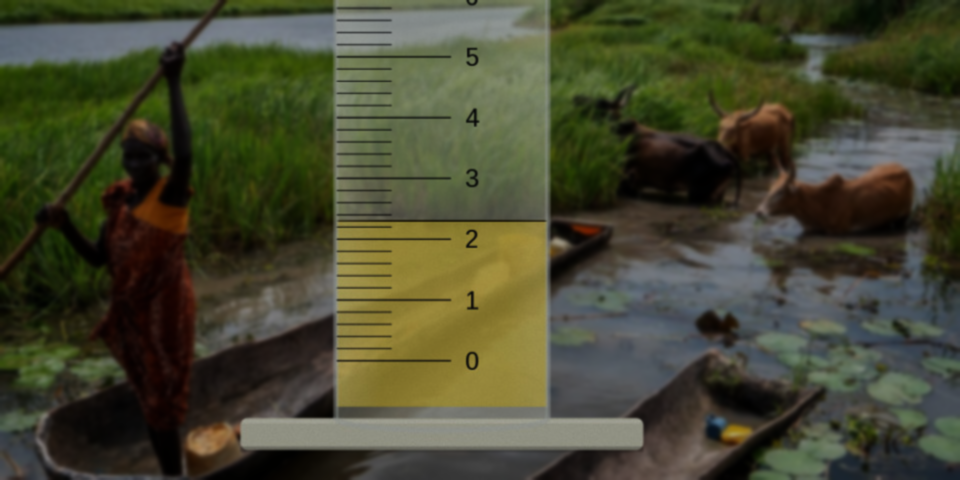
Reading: 2.3 mL
